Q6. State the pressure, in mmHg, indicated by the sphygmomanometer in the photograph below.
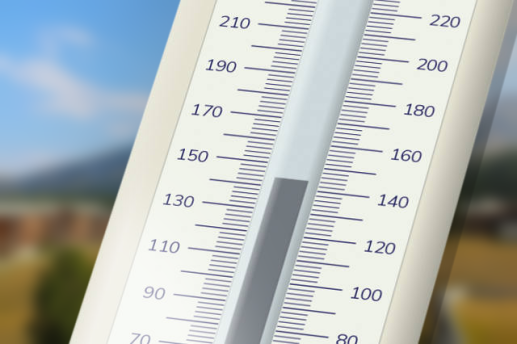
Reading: 144 mmHg
